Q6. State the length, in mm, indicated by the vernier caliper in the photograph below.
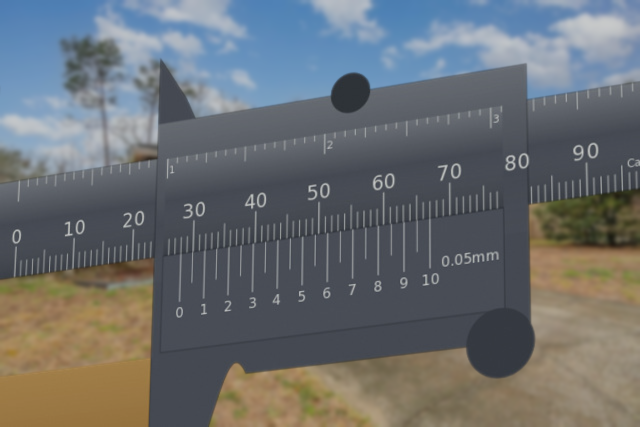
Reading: 28.0 mm
